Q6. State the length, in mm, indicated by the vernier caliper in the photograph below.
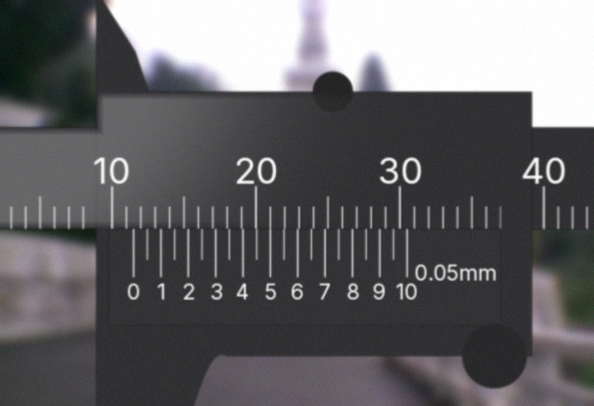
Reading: 11.5 mm
